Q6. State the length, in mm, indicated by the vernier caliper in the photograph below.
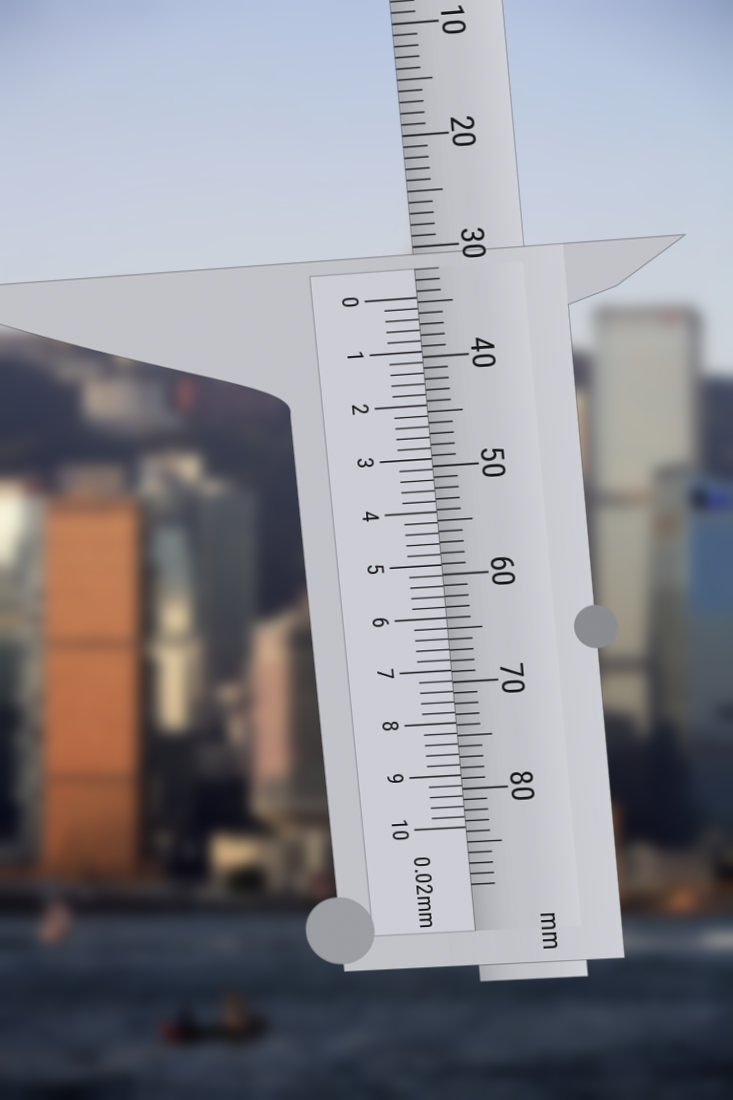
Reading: 34.6 mm
